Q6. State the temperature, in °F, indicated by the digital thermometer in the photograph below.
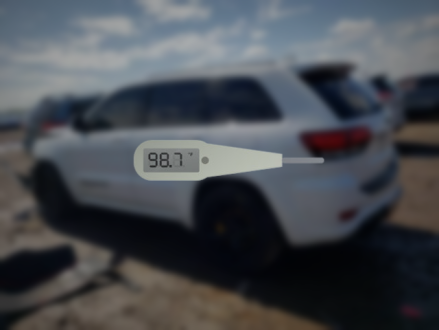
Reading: 98.7 °F
